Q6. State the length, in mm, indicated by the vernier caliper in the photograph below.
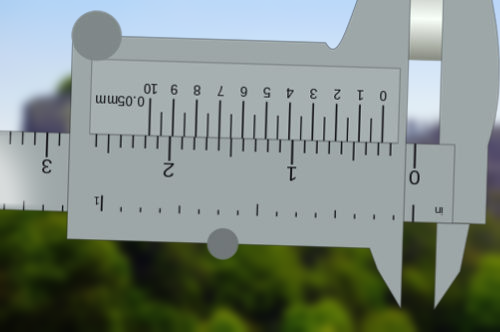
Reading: 2.7 mm
